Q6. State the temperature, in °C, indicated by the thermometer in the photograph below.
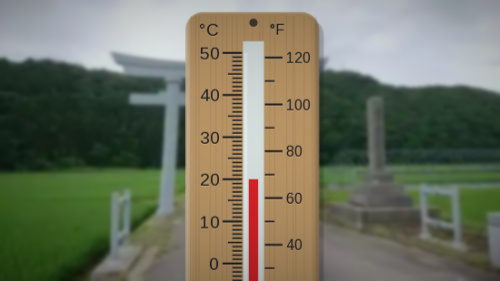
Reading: 20 °C
